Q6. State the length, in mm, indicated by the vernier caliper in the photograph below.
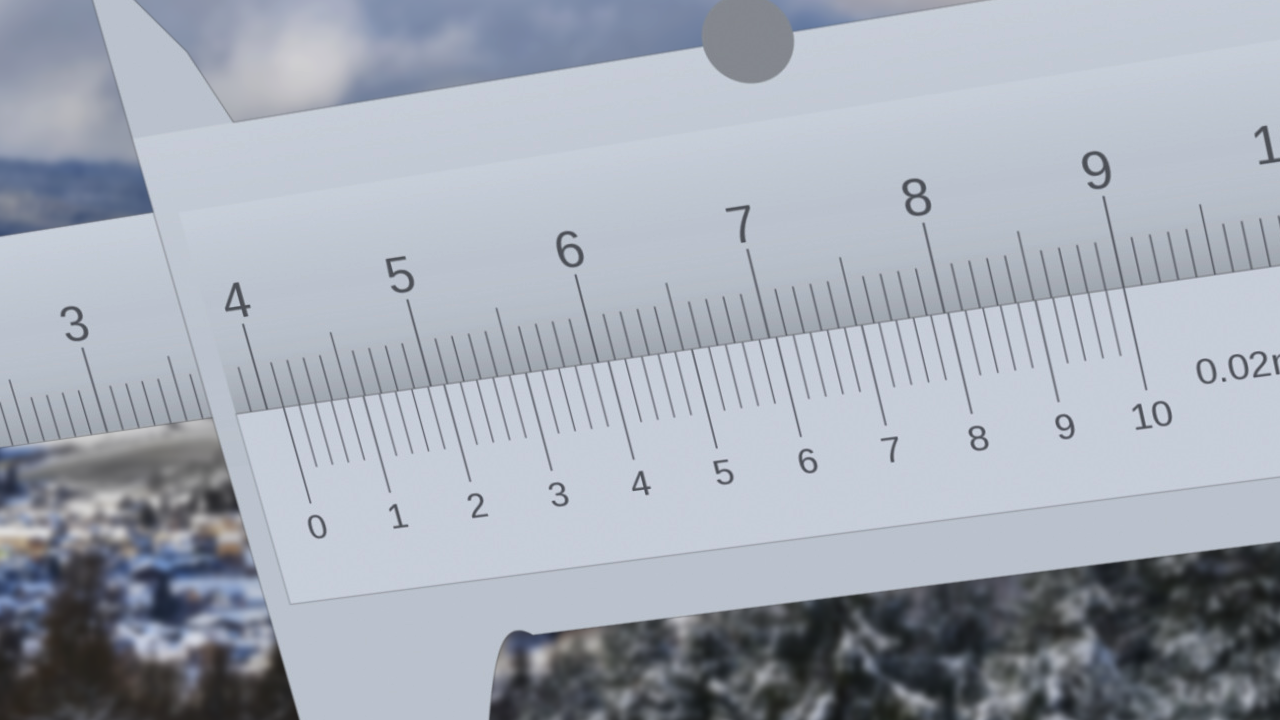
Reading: 41.0 mm
